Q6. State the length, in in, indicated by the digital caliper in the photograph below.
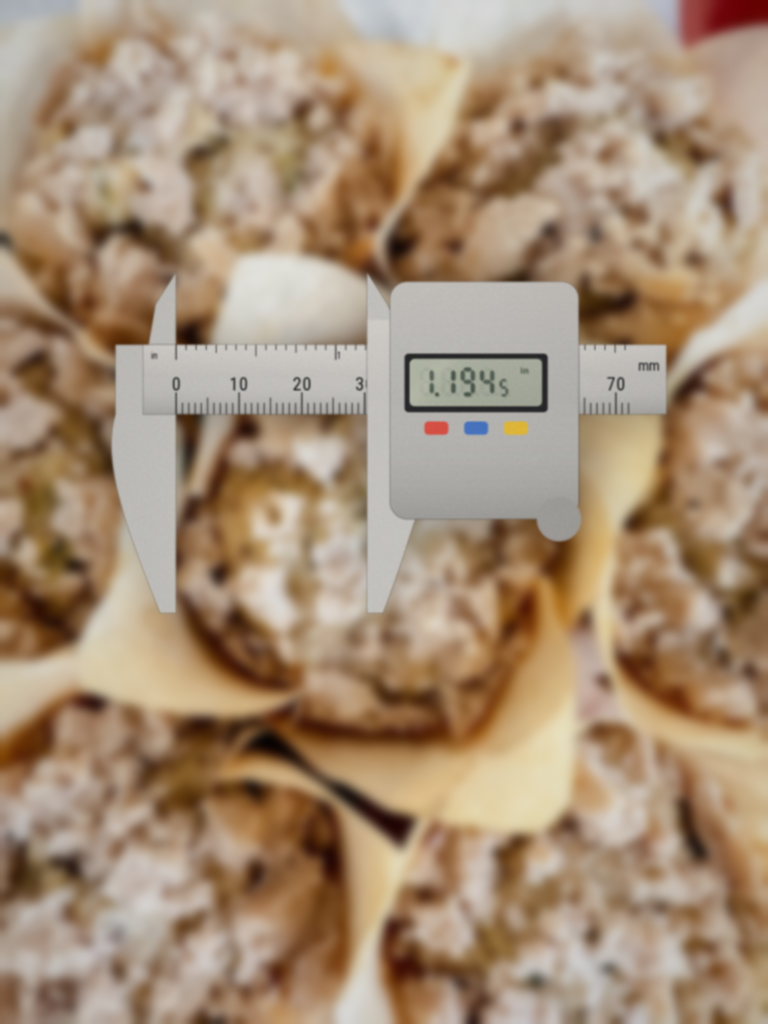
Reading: 1.1945 in
